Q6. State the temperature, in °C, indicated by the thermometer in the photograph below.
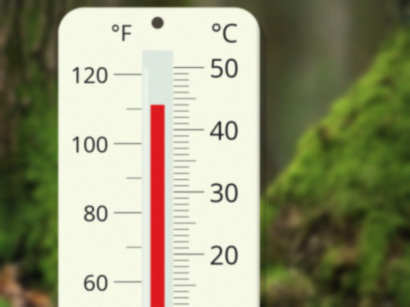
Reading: 44 °C
